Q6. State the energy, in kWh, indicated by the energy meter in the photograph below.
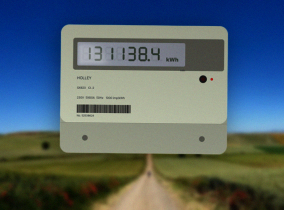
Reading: 131138.4 kWh
